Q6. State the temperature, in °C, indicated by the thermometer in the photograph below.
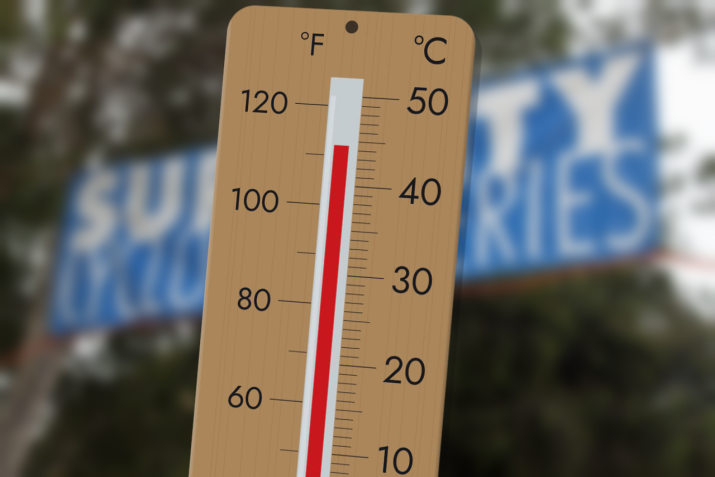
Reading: 44.5 °C
